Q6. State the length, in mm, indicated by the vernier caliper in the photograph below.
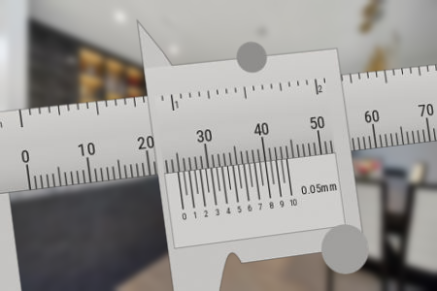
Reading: 24.8 mm
